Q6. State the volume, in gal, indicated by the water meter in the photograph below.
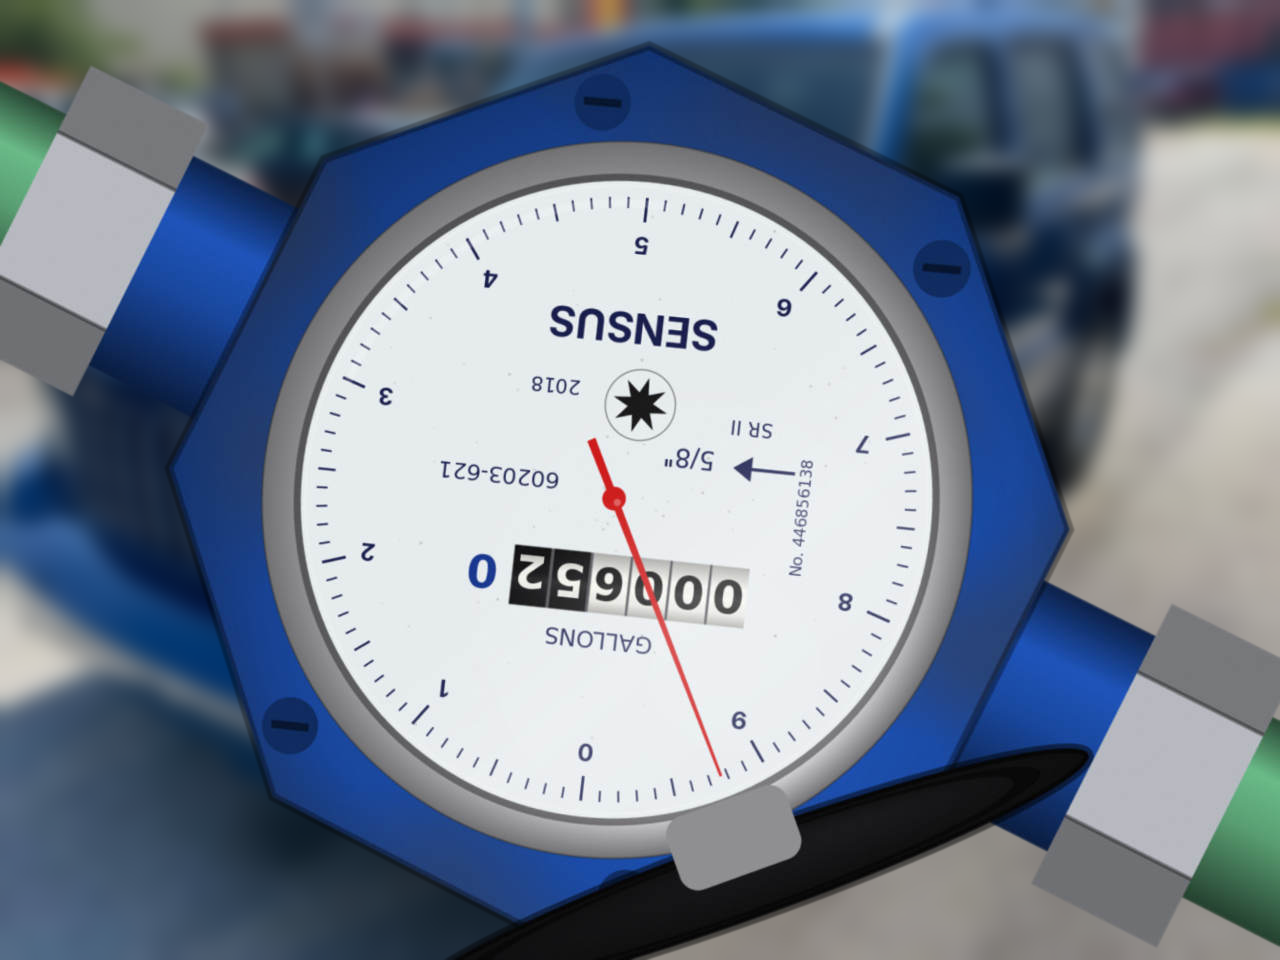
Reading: 6519.2 gal
